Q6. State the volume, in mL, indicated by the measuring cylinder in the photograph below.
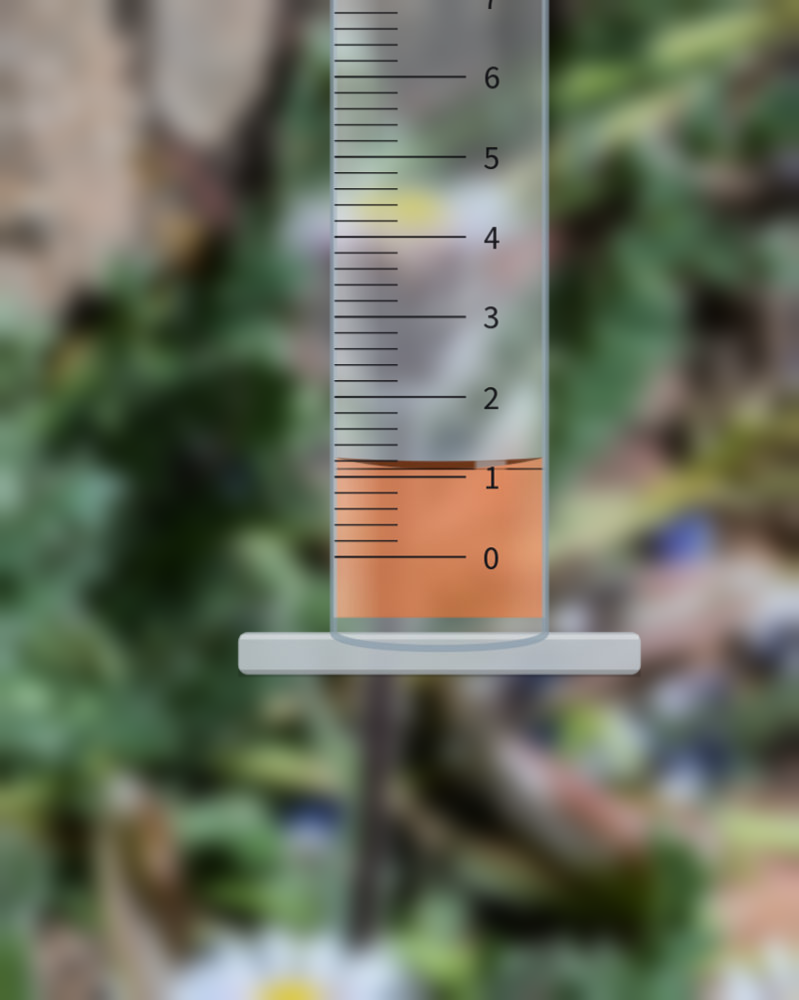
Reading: 1.1 mL
